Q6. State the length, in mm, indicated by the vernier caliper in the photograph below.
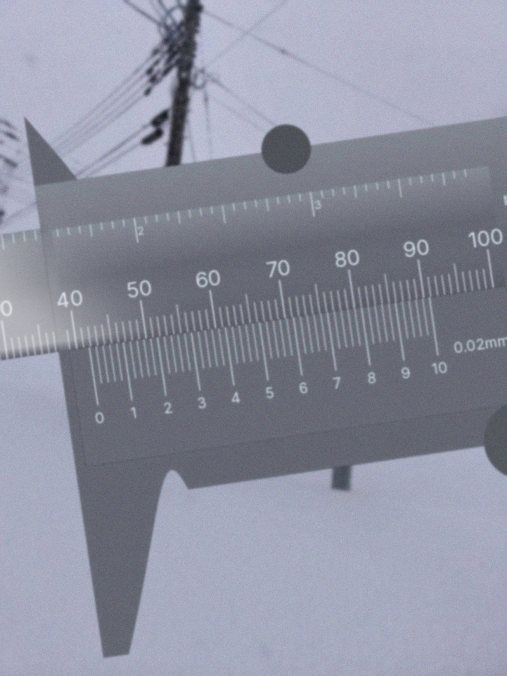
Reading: 41.8 mm
